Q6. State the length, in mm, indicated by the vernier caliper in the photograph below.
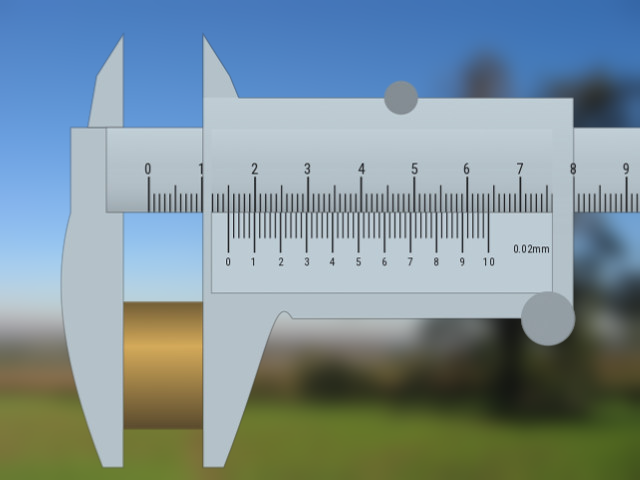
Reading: 15.0 mm
